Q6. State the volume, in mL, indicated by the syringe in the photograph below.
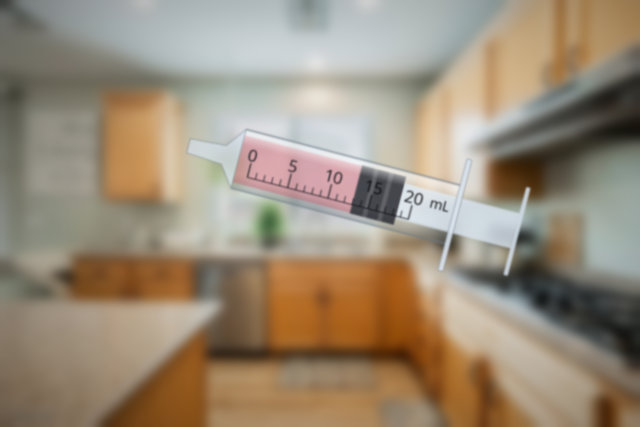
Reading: 13 mL
